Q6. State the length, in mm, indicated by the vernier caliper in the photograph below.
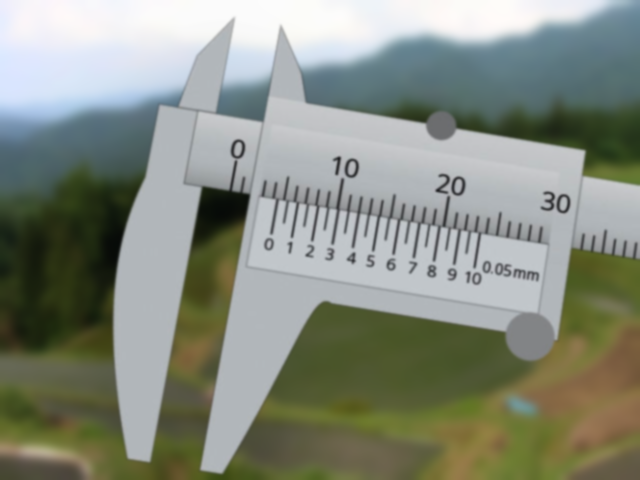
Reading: 4.4 mm
